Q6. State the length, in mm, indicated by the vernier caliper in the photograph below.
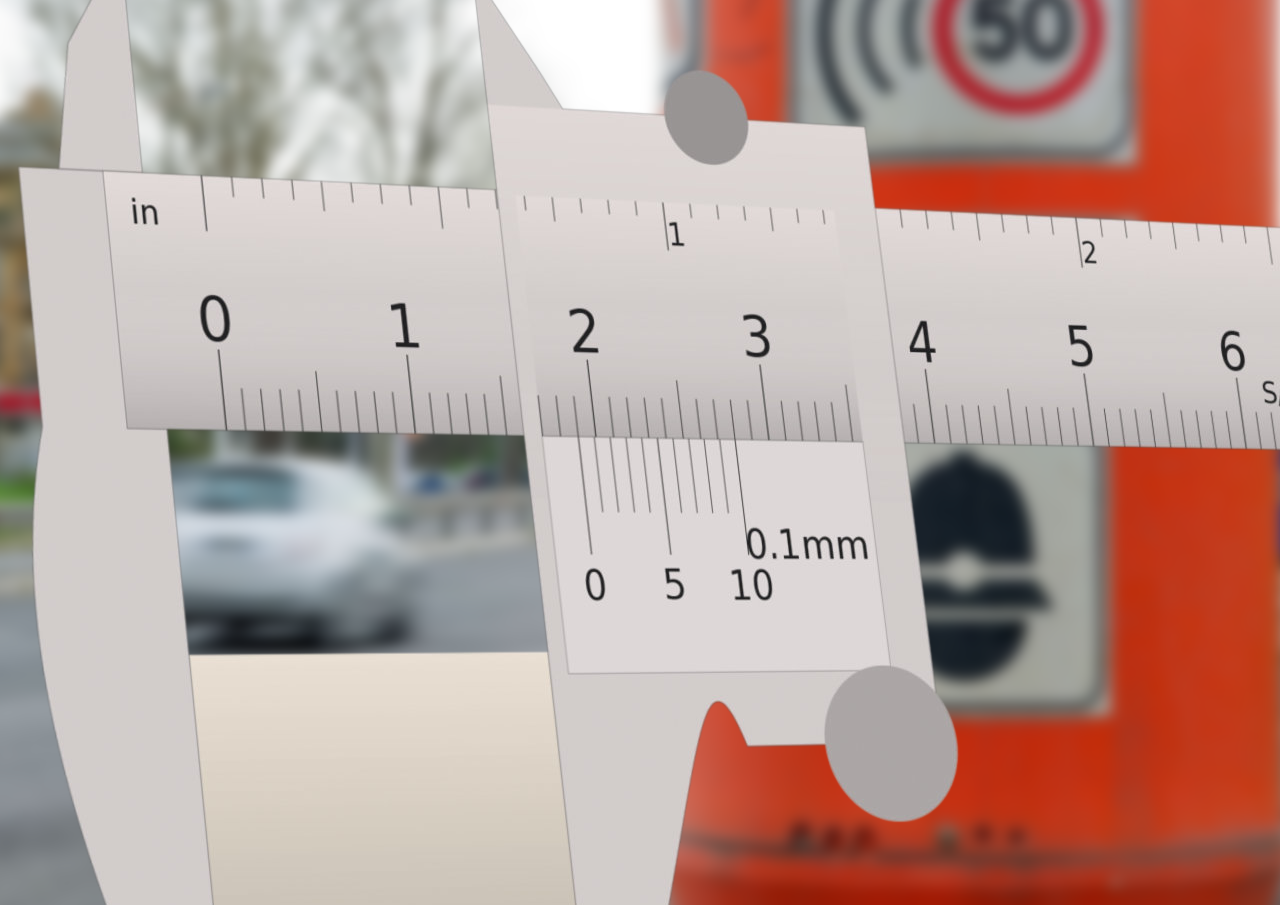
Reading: 19.0 mm
